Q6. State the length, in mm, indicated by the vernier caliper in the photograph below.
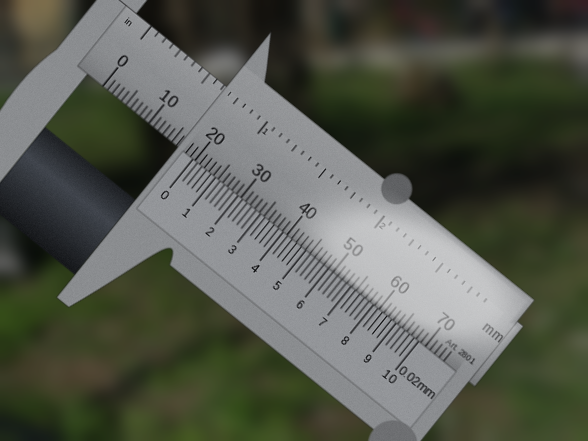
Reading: 19.6 mm
